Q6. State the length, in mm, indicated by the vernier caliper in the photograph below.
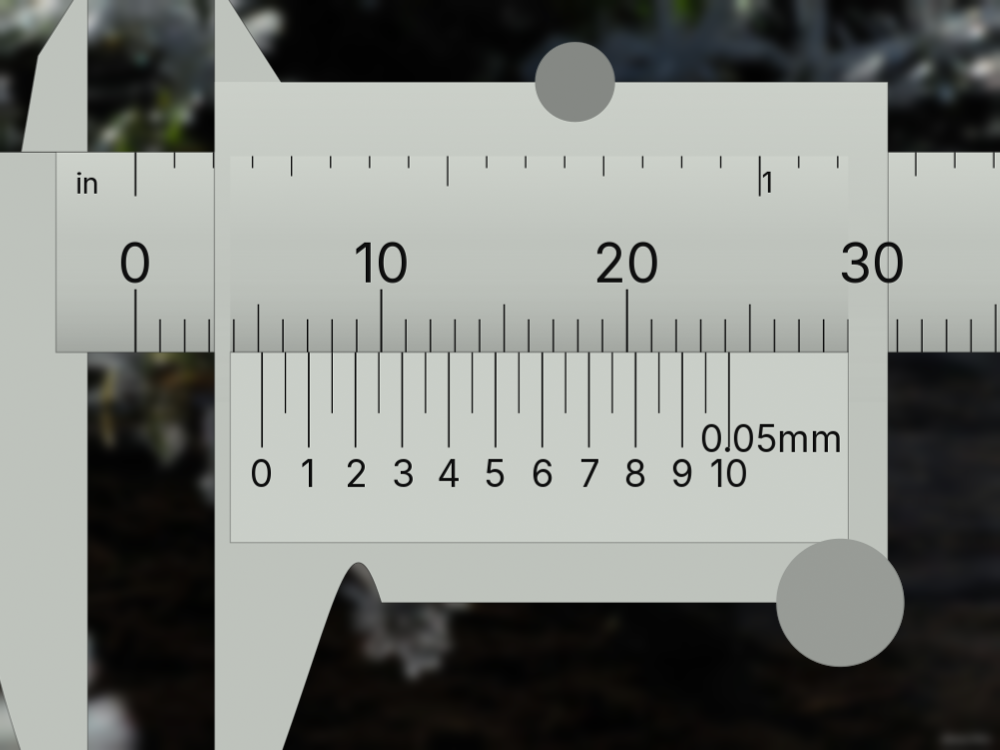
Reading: 5.15 mm
